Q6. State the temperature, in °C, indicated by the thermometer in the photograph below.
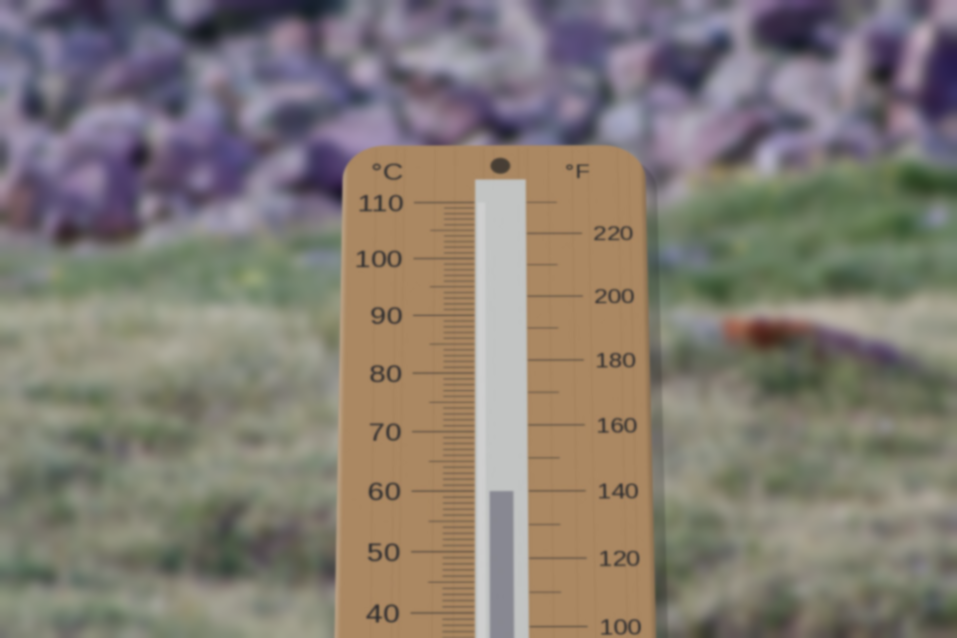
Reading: 60 °C
